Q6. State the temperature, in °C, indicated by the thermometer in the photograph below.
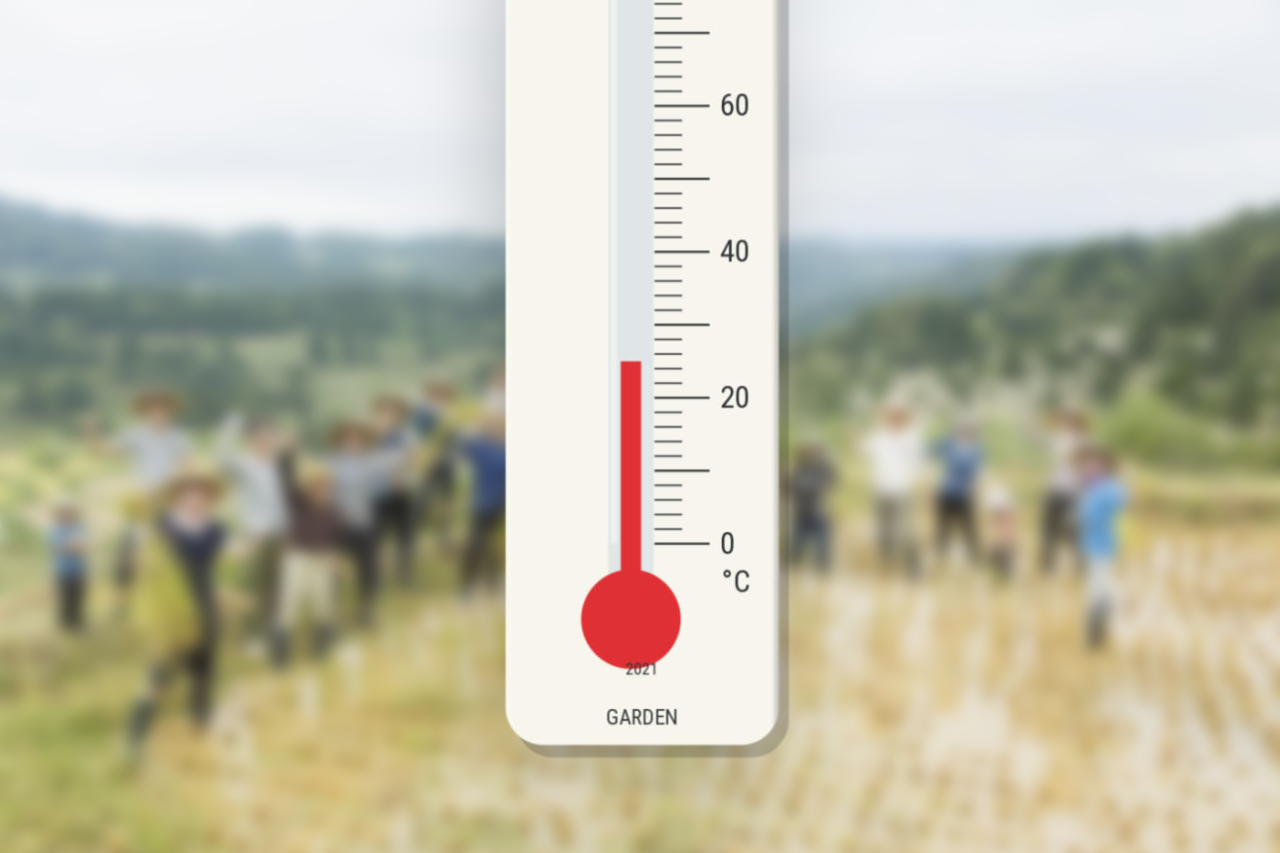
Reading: 25 °C
